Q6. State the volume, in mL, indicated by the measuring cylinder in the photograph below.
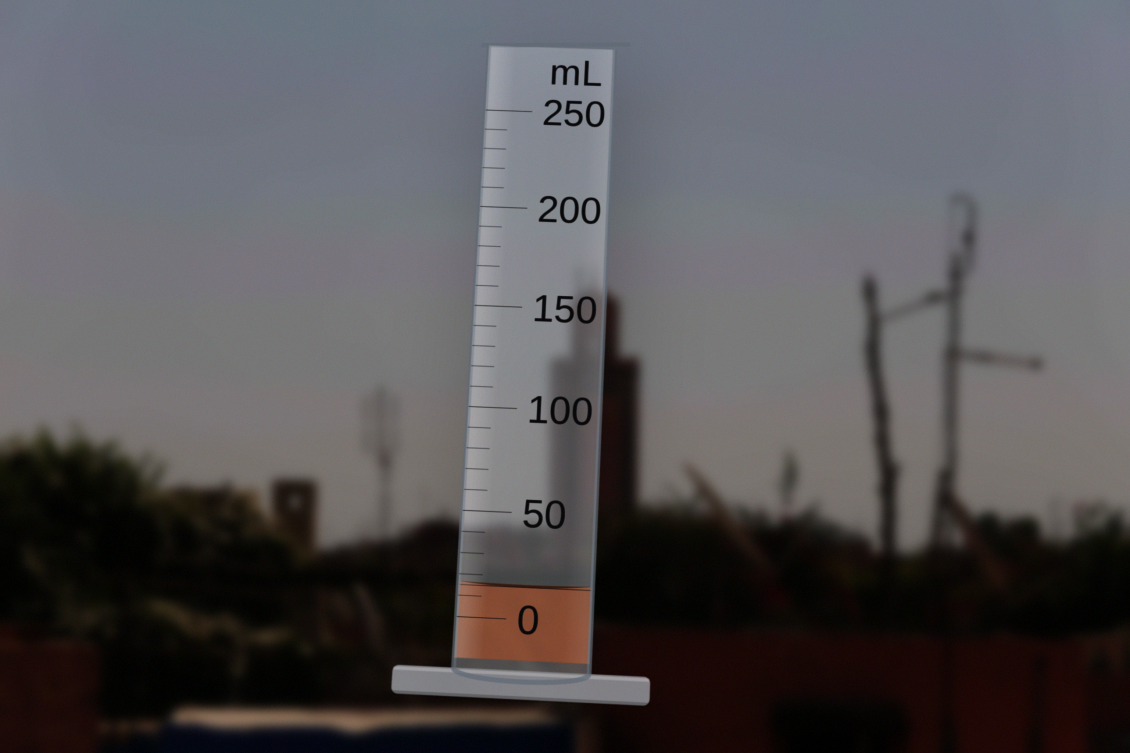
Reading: 15 mL
